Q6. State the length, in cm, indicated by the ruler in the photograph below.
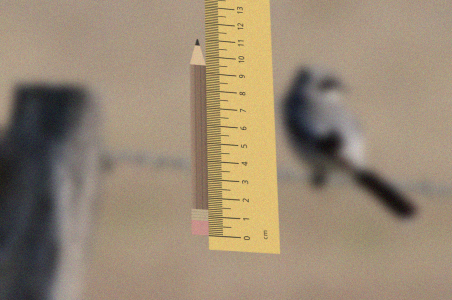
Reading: 11 cm
